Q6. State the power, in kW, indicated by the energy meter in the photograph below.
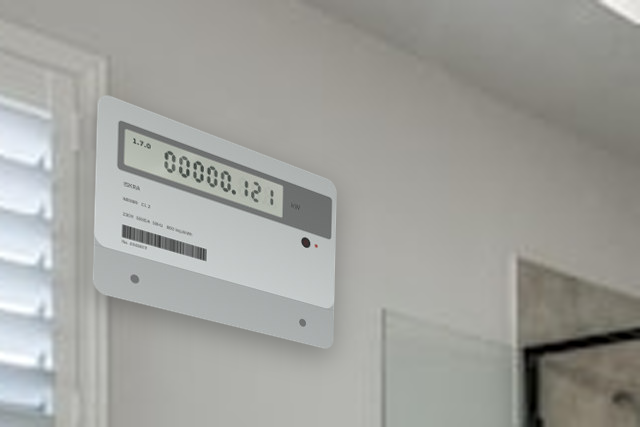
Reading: 0.121 kW
